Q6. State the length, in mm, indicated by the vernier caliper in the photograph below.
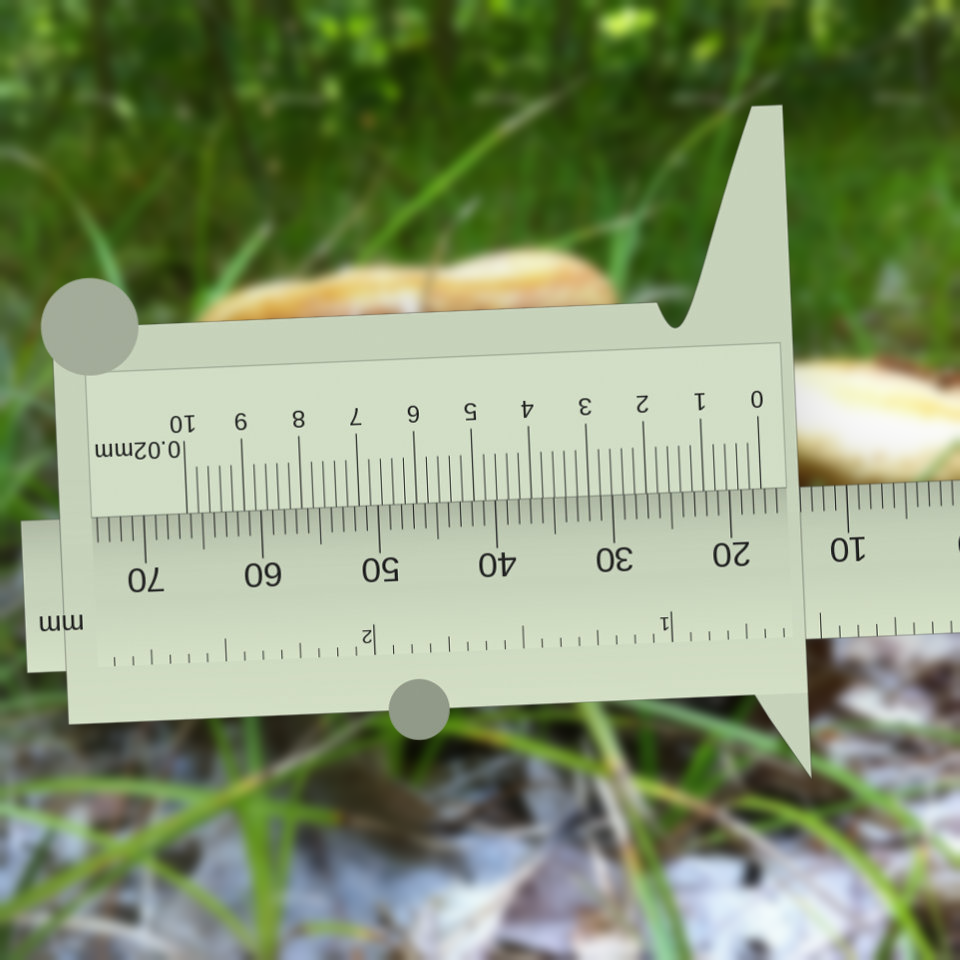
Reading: 17.3 mm
